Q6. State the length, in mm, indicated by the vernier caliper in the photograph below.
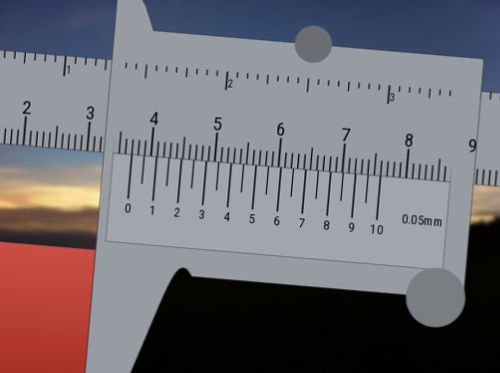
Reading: 37.0 mm
